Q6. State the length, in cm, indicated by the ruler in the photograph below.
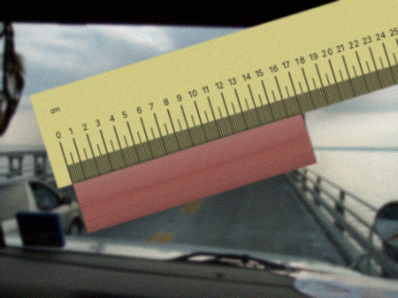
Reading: 17 cm
